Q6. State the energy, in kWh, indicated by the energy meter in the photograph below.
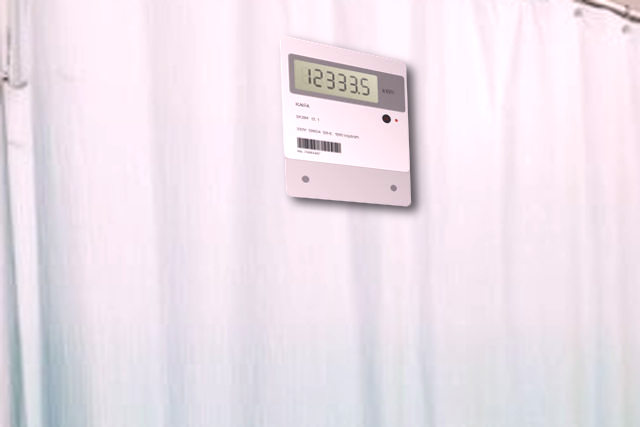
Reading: 12333.5 kWh
